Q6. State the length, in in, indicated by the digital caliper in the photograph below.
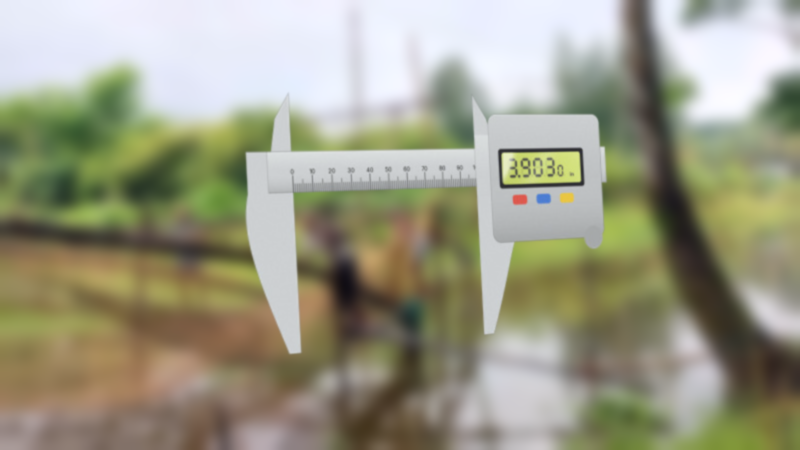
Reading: 3.9030 in
